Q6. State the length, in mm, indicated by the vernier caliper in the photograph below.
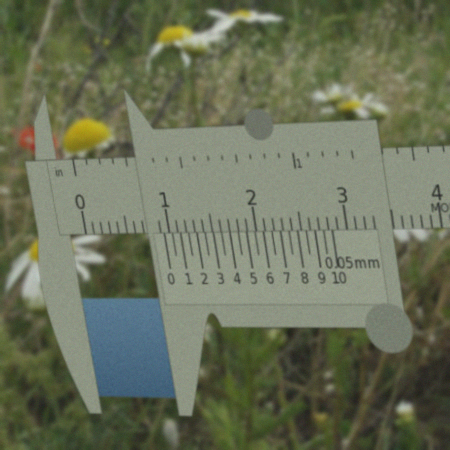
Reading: 9.4 mm
